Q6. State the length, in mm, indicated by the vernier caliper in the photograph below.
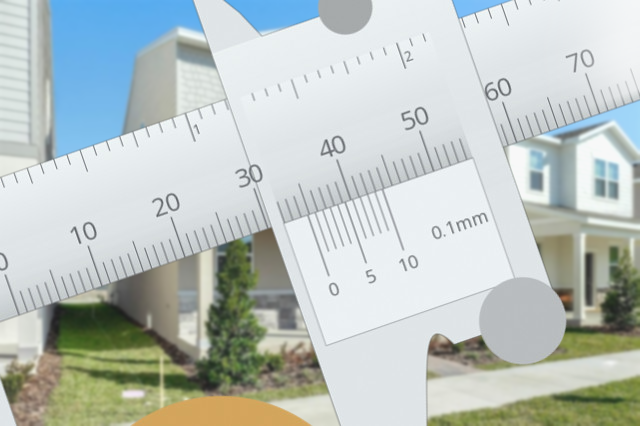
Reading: 34.8 mm
